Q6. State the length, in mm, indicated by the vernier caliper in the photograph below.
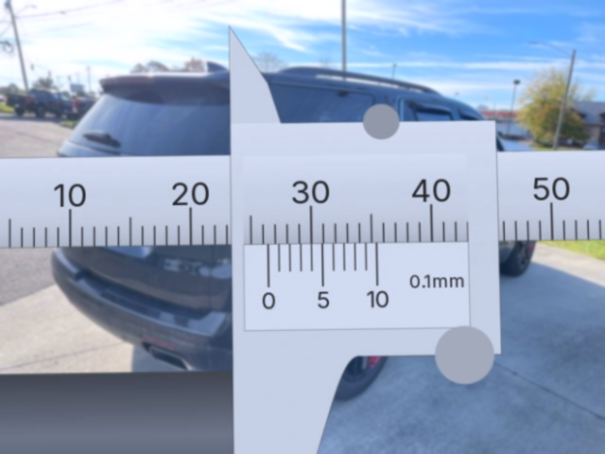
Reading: 26.4 mm
